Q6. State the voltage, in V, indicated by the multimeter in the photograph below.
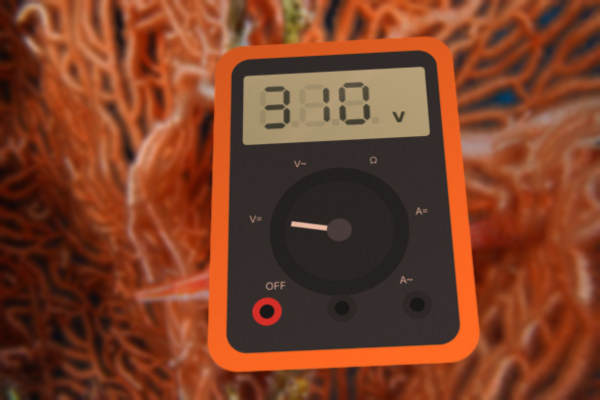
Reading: 310 V
